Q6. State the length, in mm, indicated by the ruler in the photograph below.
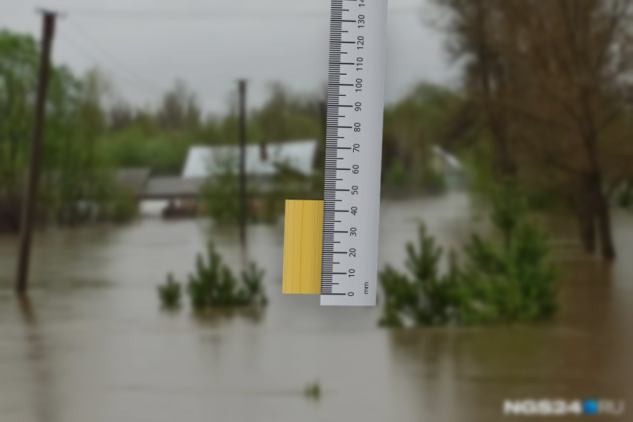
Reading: 45 mm
